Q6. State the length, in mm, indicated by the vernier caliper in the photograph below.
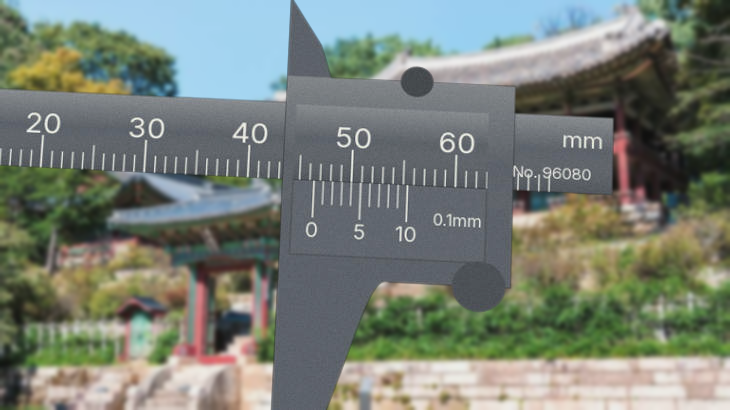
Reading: 46.4 mm
